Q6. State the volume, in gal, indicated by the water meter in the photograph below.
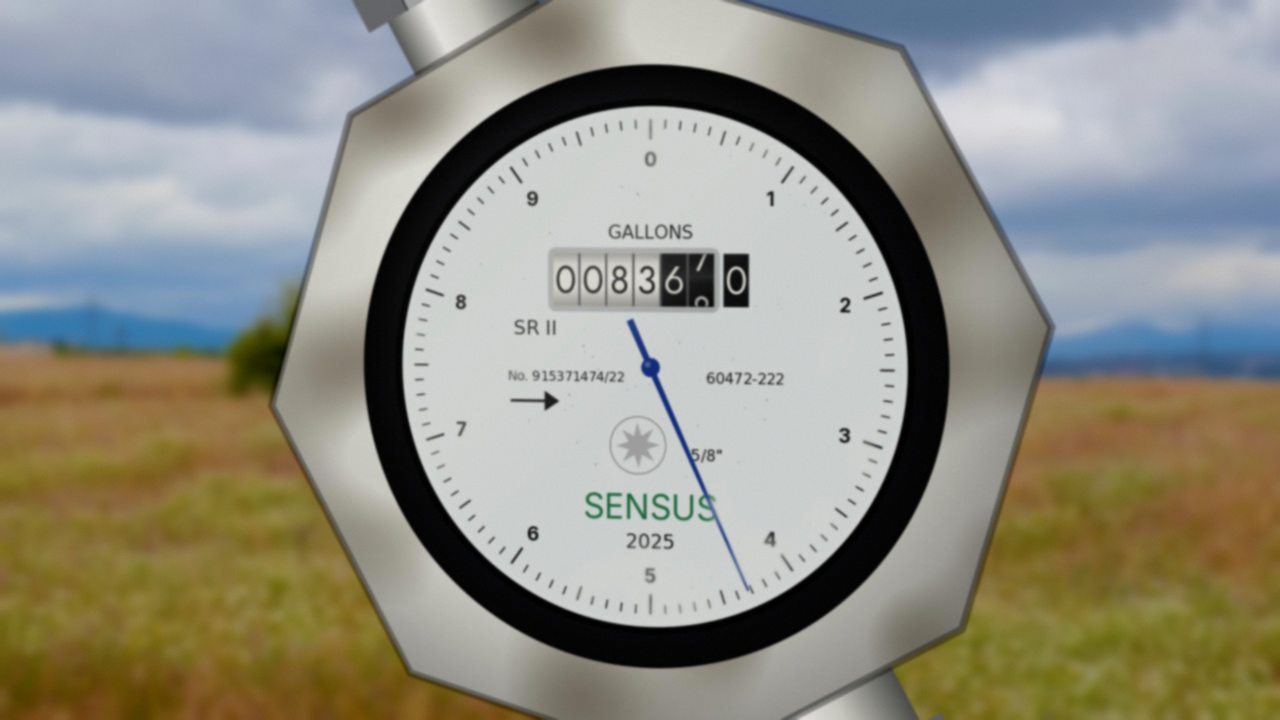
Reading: 83674.3 gal
